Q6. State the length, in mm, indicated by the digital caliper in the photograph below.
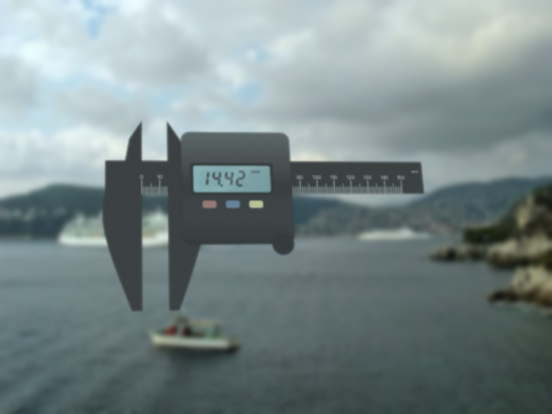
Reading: 14.42 mm
